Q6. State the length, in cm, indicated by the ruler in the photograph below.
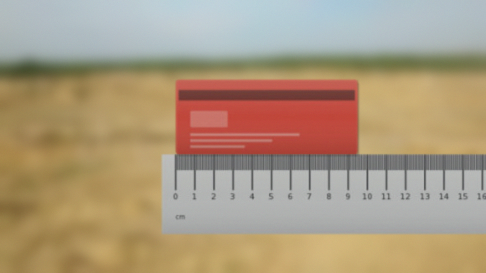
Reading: 9.5 cm
